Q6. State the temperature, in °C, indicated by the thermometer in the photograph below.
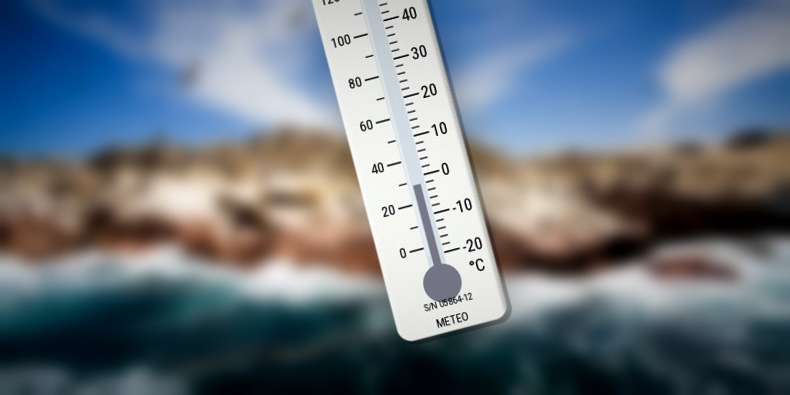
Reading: -2 °C
